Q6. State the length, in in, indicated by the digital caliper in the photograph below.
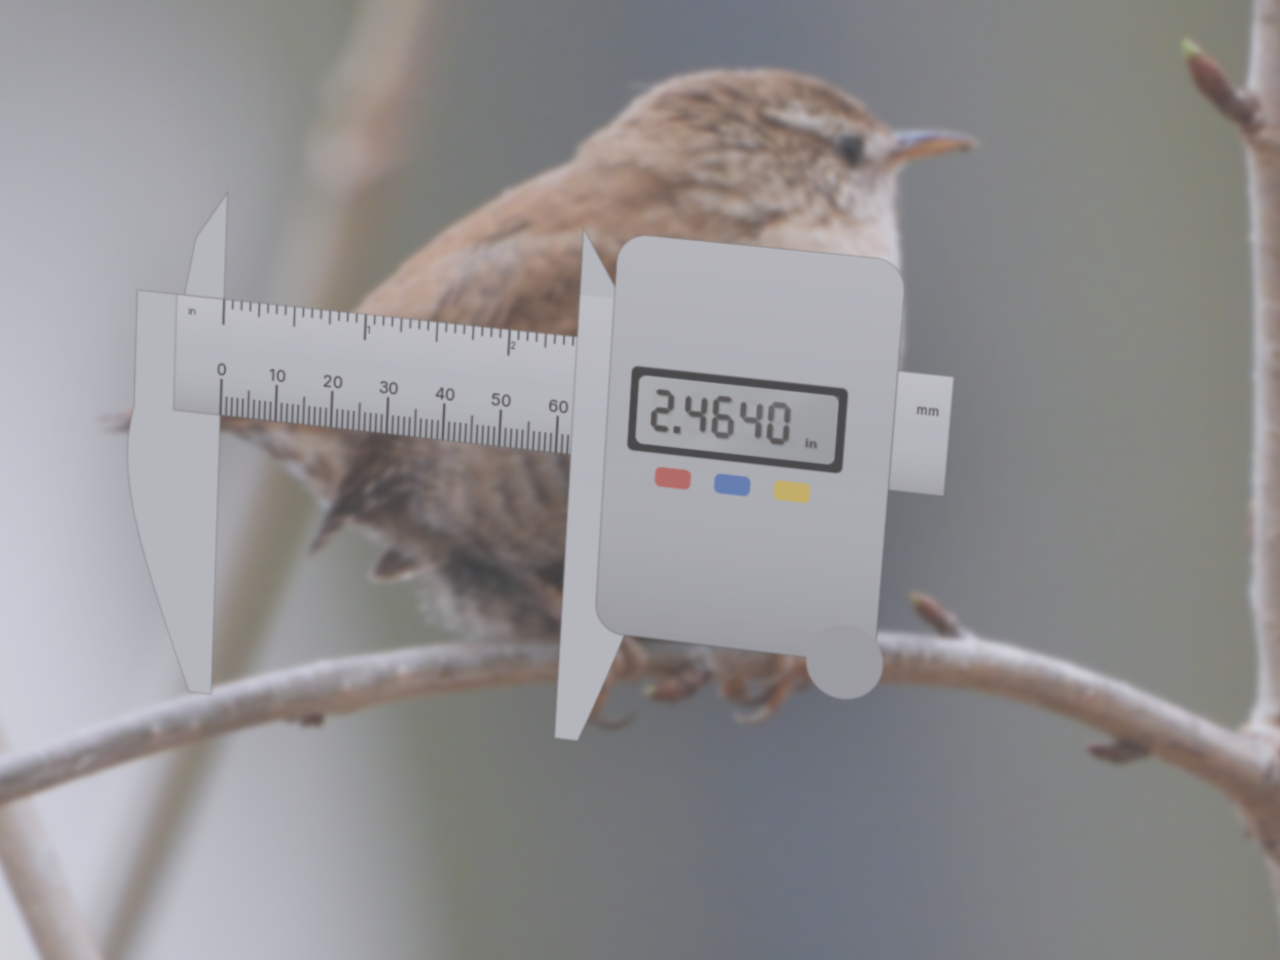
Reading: 2.4640 in
